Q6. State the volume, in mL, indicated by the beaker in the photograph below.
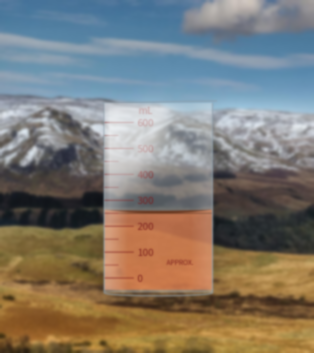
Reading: 250 mL
